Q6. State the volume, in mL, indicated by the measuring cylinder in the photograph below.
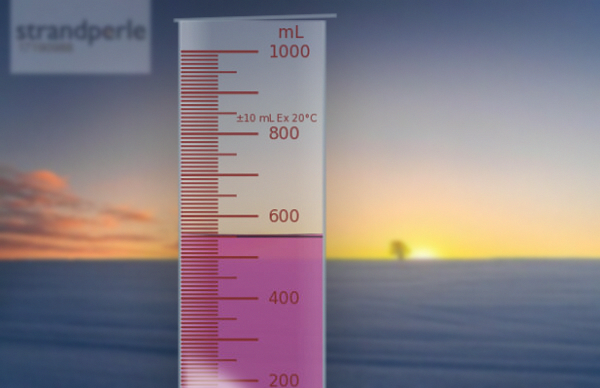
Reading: 550 mL
